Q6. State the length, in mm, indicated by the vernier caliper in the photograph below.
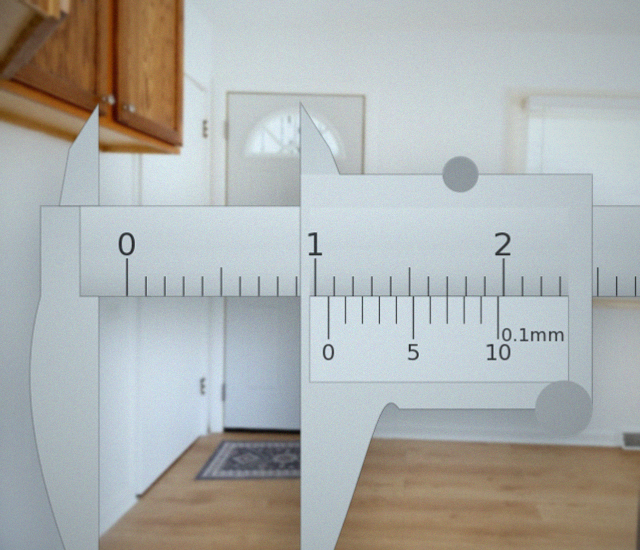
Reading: 10.7 mm
